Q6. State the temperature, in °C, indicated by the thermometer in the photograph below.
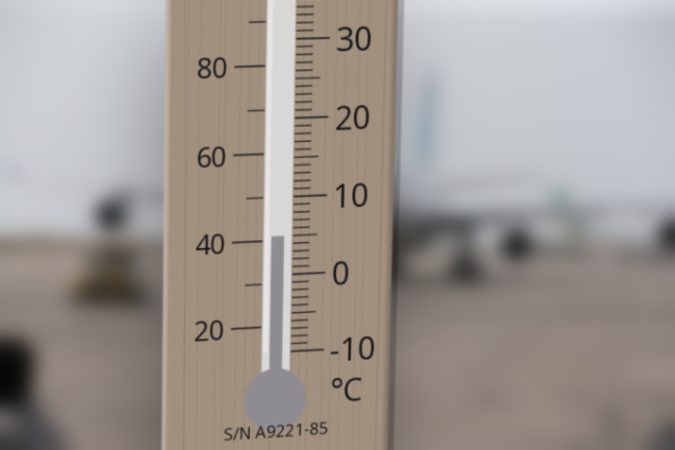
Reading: 5 °C
